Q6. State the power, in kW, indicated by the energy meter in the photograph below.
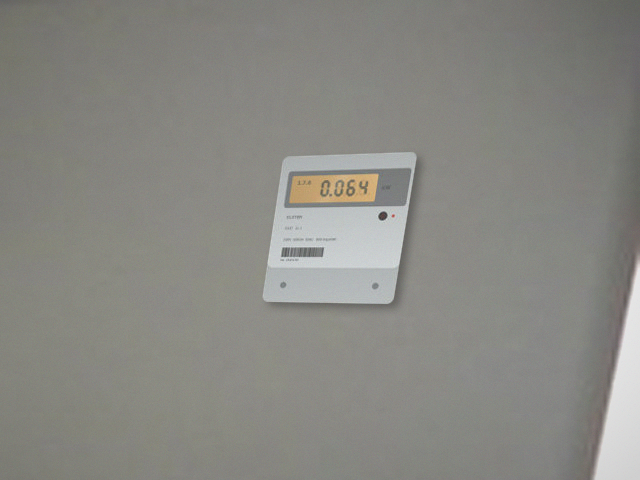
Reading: 0.064 kW
